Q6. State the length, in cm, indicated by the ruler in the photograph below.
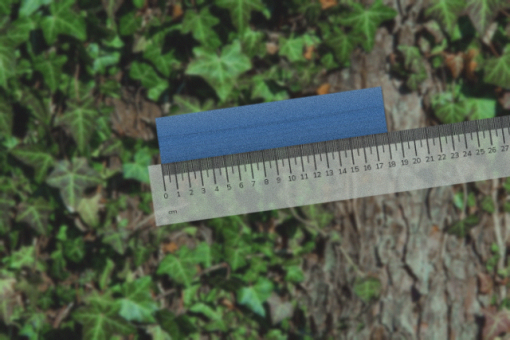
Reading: 18 cm
